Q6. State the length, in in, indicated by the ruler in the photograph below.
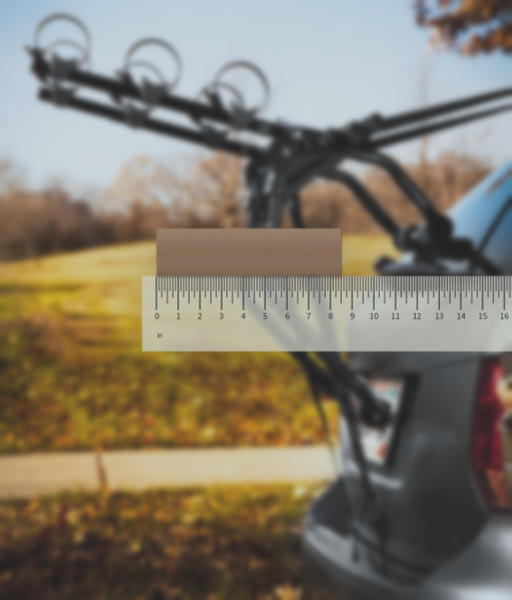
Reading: 8.5 in
